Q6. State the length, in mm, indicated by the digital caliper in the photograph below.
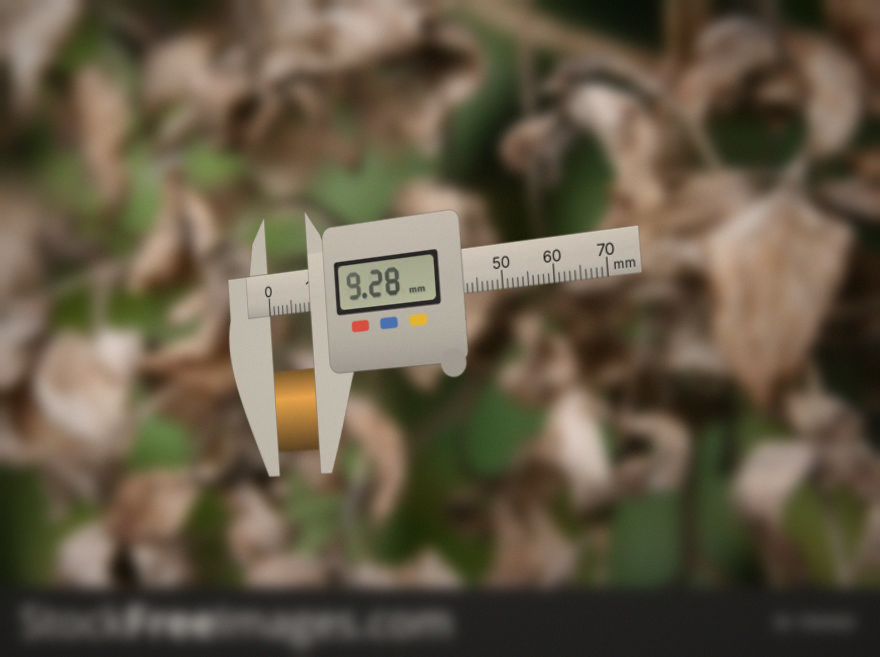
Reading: 9.28 mm
